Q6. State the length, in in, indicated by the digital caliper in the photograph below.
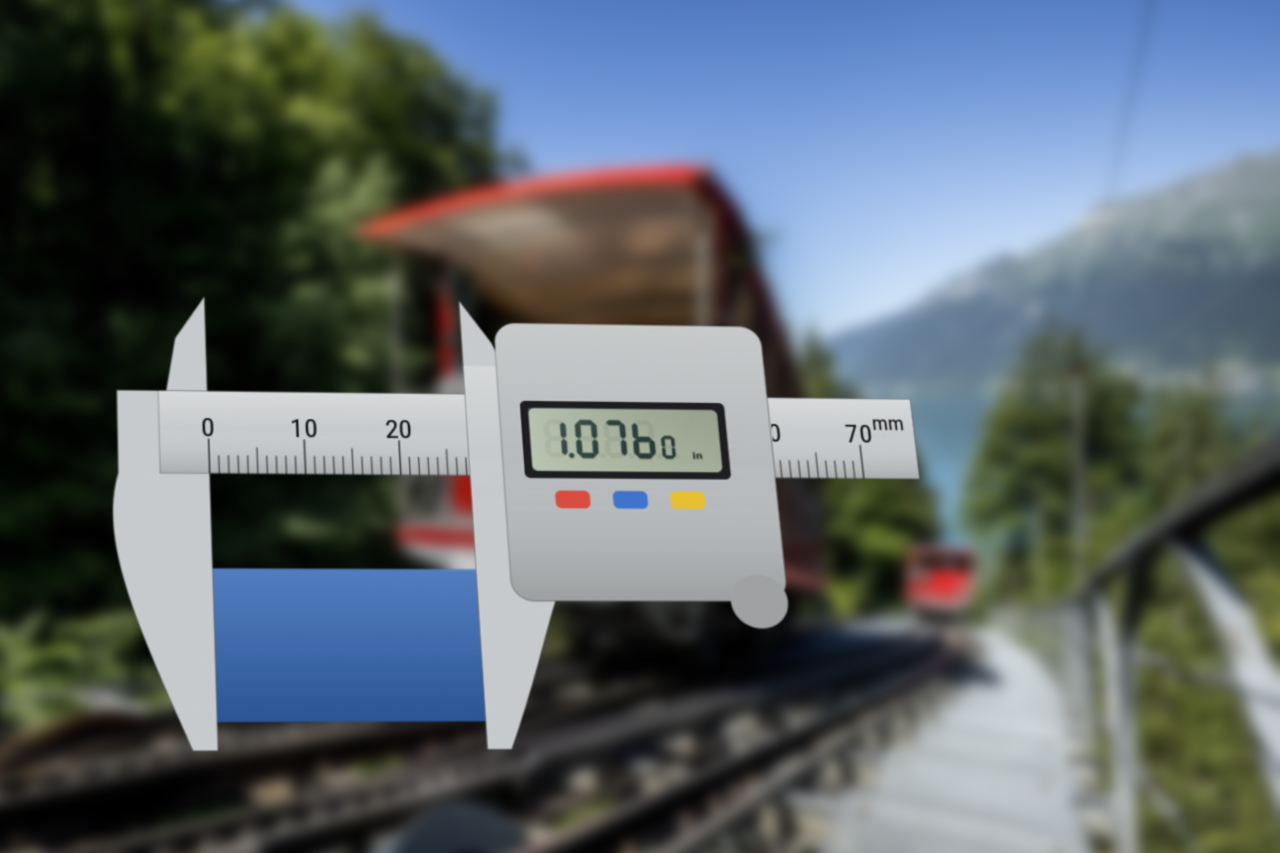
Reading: 1.0760 in
